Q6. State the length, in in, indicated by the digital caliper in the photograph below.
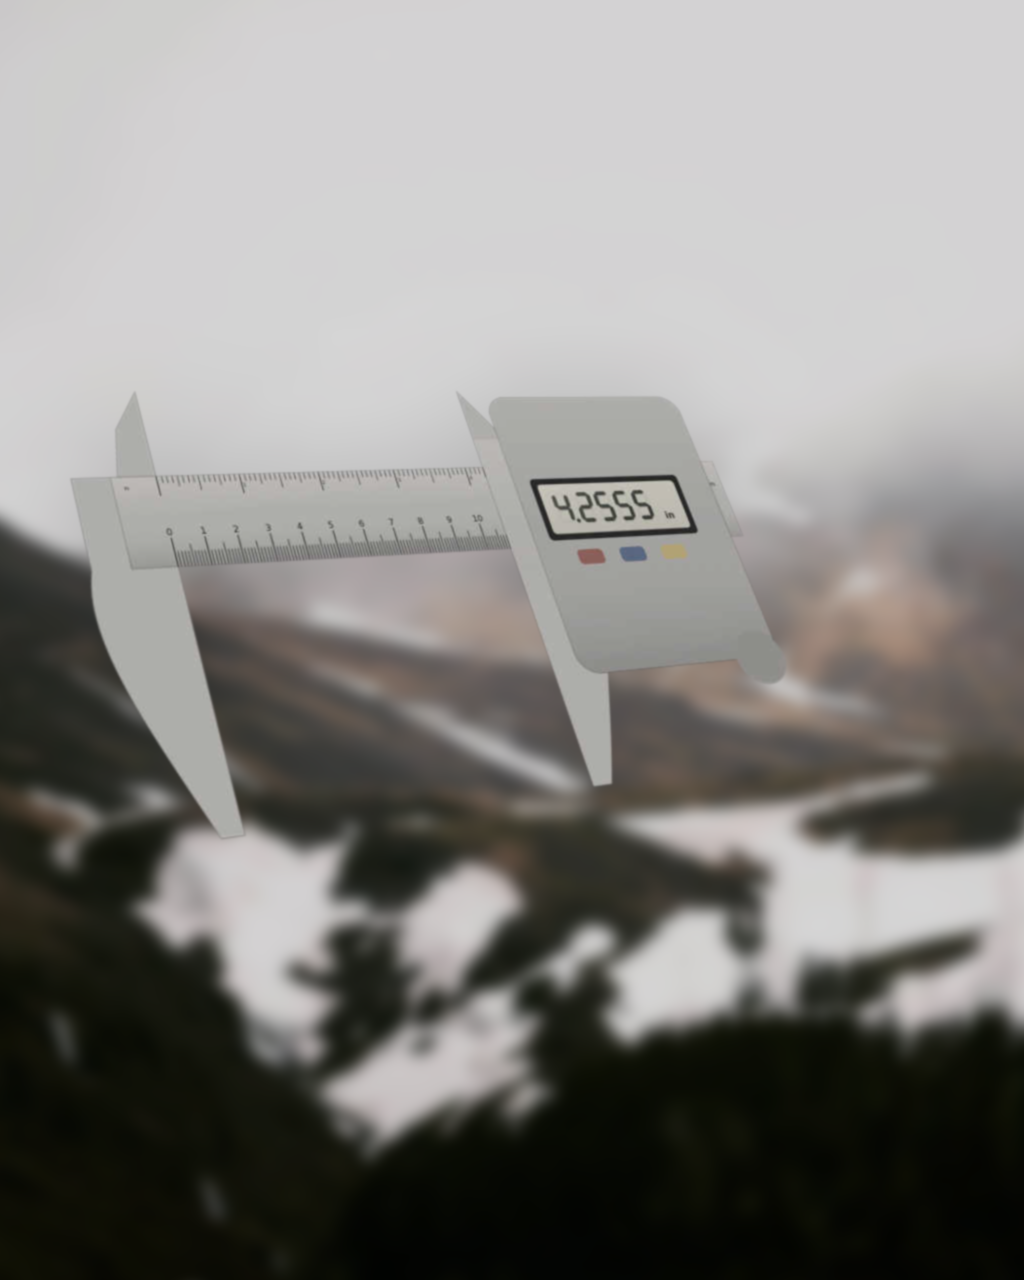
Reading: 4.2555 in
